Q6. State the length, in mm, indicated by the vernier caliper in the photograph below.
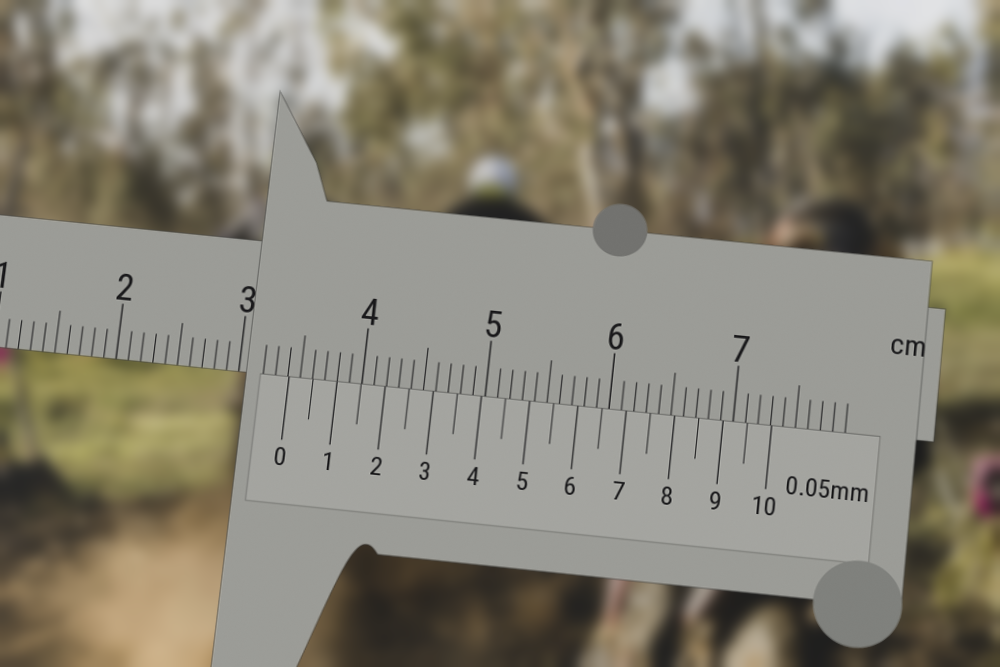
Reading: 34.1 mm
